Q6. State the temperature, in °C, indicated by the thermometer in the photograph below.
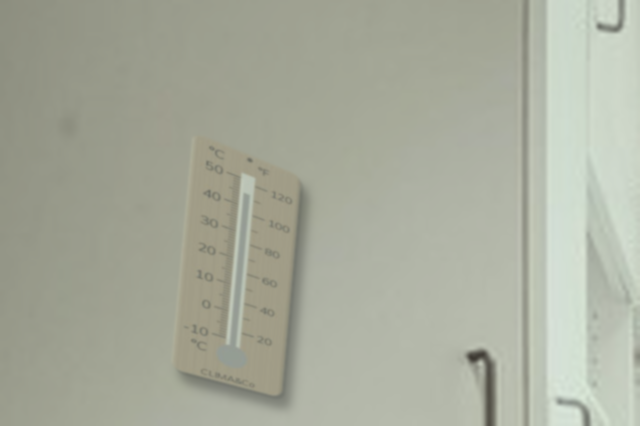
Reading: 45 °C
